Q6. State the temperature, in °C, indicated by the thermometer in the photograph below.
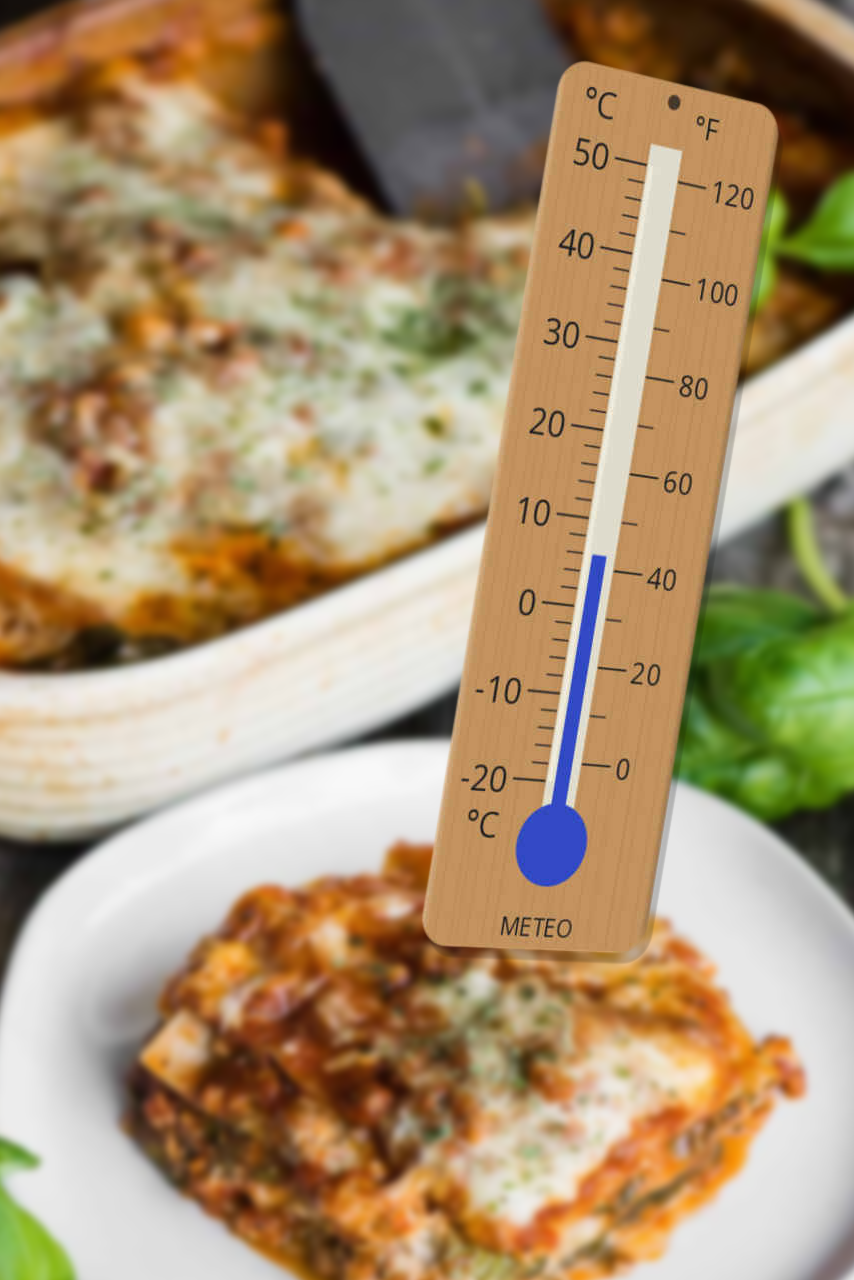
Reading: 6 °C
